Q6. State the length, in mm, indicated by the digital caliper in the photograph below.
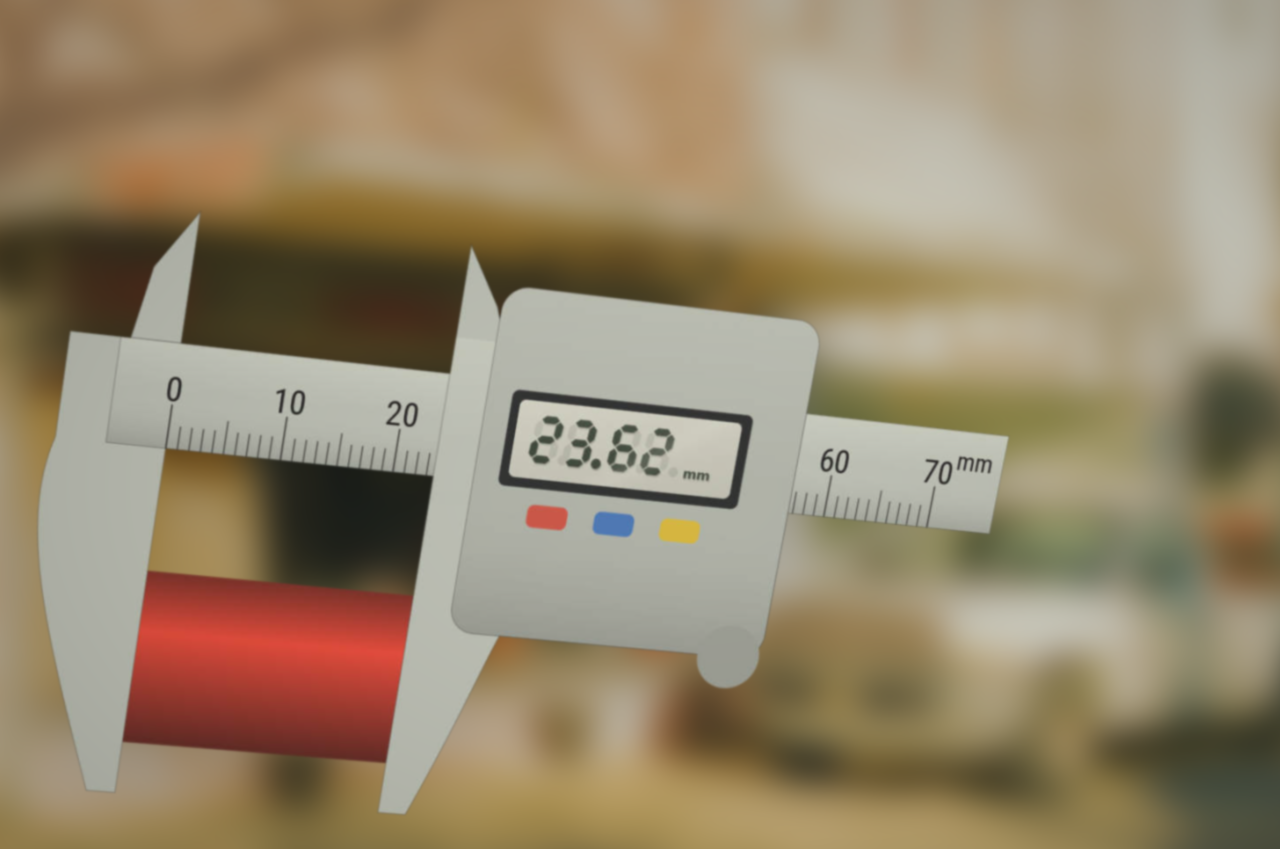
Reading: 23.62 mm
